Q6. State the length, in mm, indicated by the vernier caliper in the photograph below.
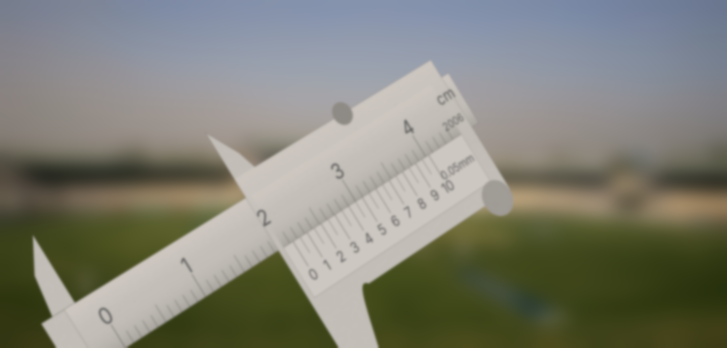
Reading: 21.4 mm
